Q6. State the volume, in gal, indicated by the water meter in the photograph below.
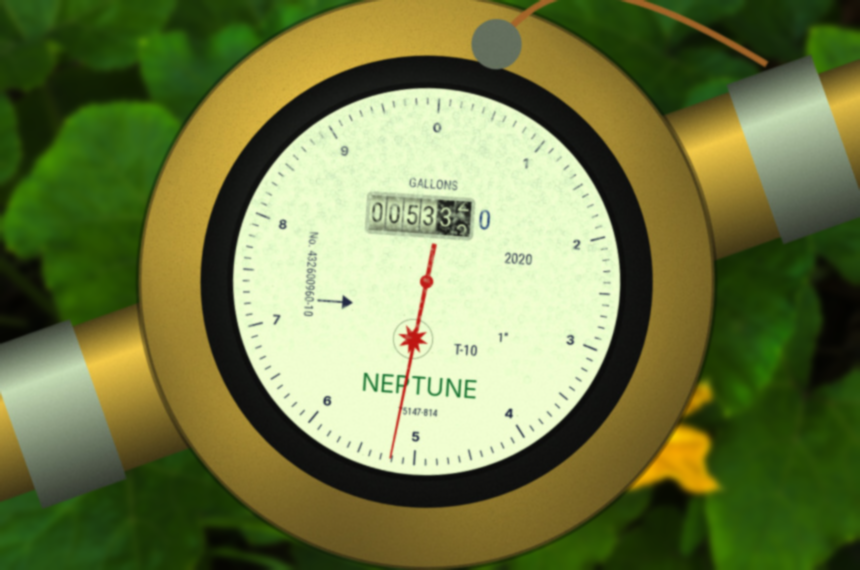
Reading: 53325.2 gal
